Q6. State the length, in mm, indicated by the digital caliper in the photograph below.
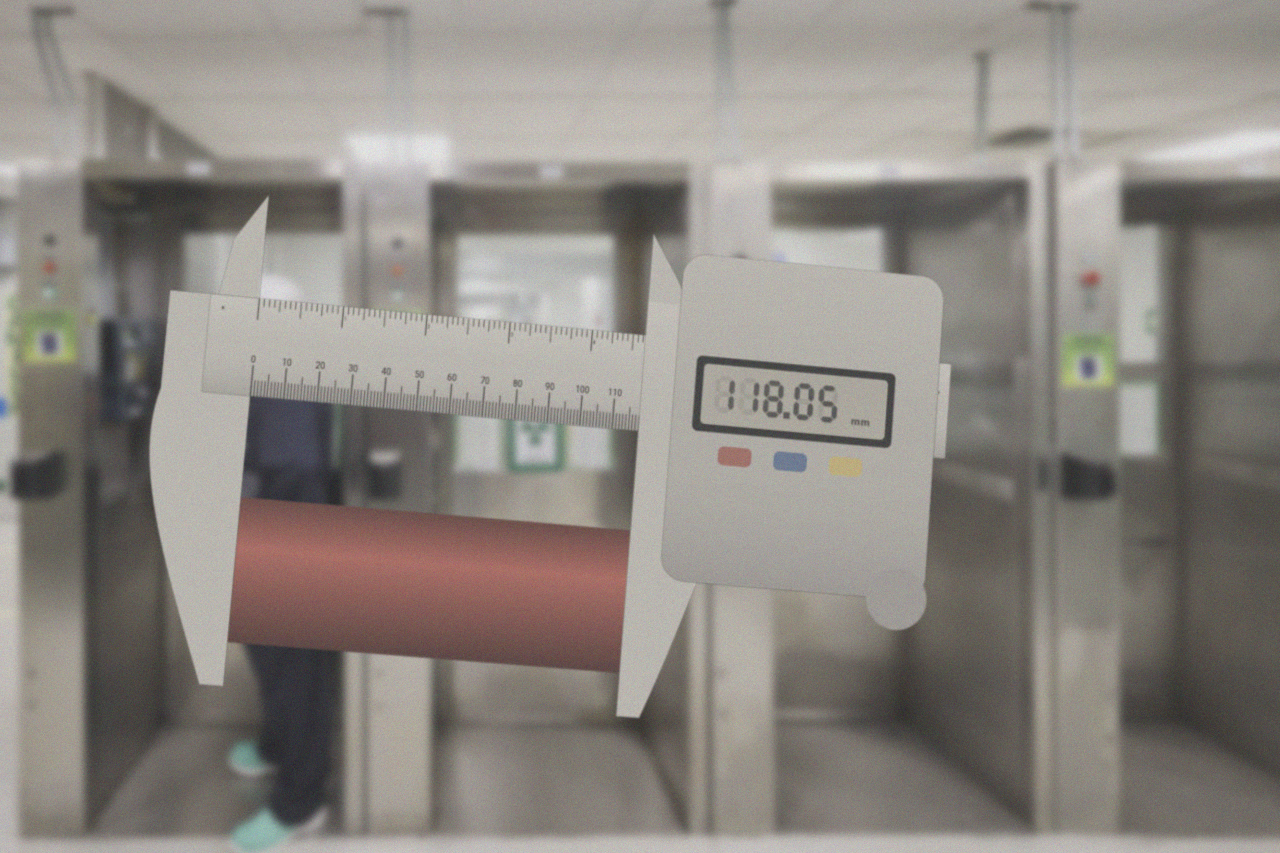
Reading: 118.05 mm
